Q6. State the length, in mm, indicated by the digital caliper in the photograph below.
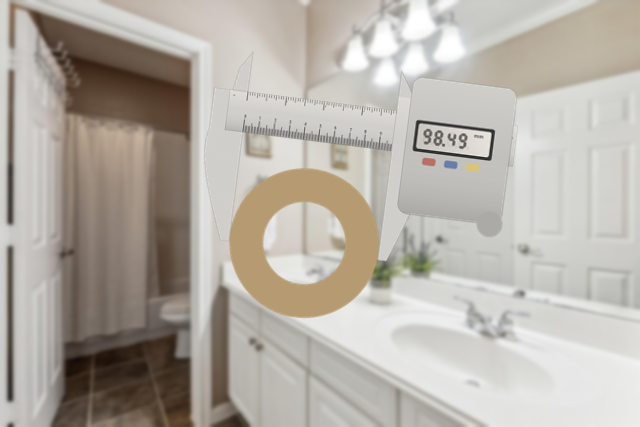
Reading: 98.49 mm
